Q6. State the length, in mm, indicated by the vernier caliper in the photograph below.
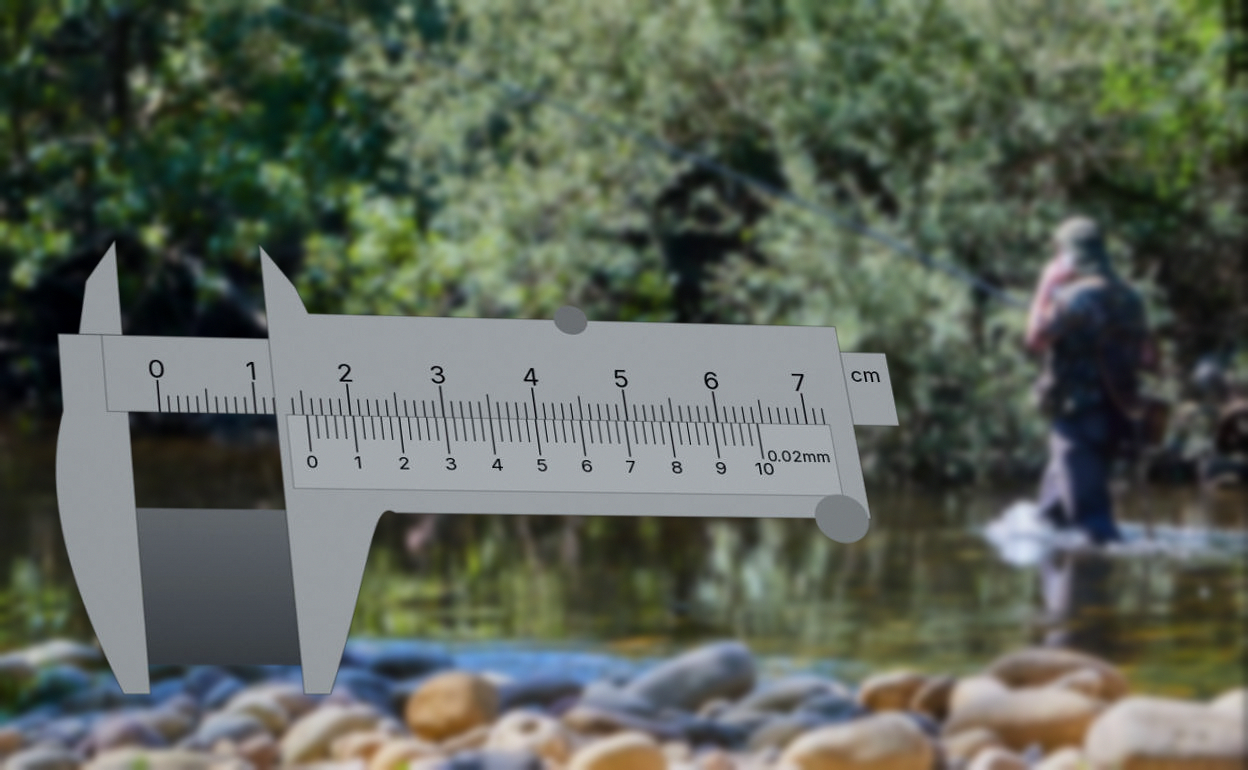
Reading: 15.4 mm
